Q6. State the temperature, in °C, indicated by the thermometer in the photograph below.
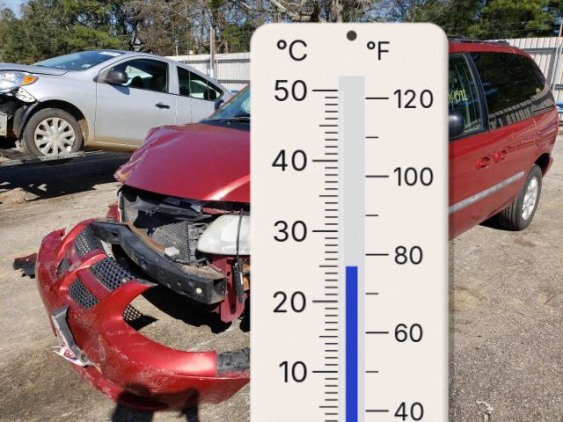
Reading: 25 °C
